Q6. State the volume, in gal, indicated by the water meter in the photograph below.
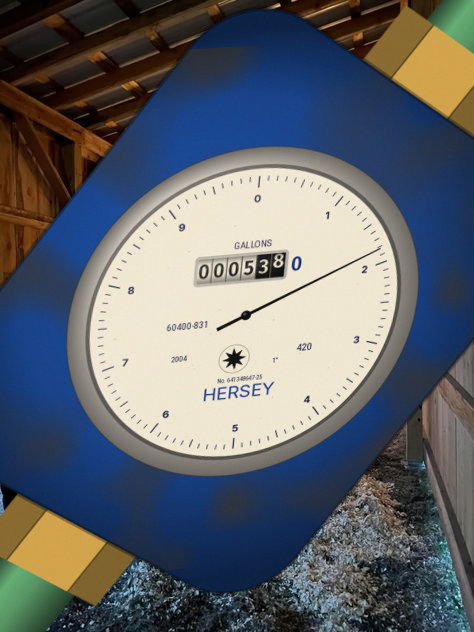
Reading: 5381.8 gal
